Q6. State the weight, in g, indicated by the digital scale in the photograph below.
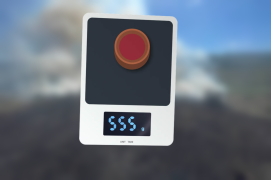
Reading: 555 g
